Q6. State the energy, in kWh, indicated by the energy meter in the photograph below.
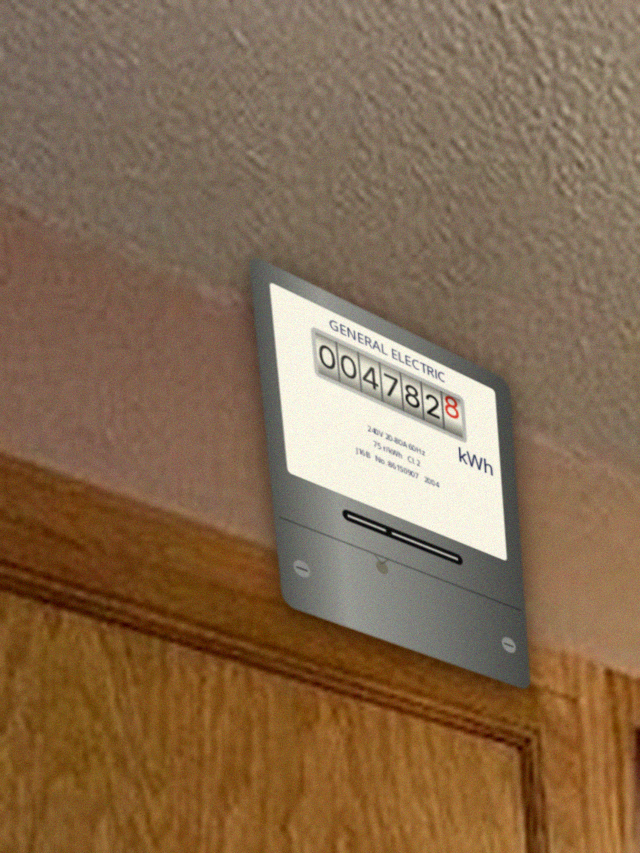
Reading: 4782.8 kWh
